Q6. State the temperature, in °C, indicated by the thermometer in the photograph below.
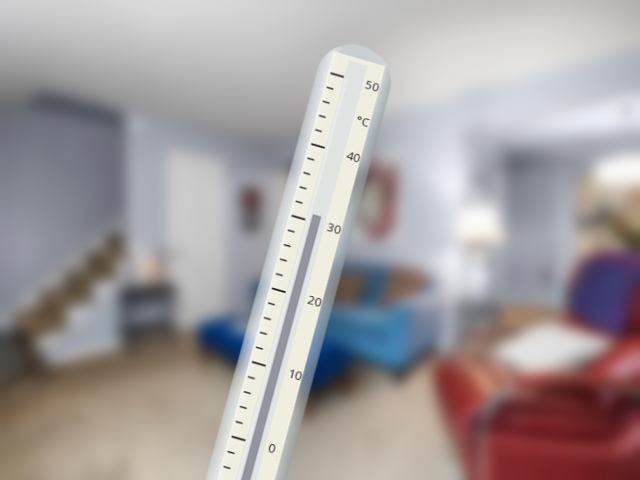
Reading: 31 °C
